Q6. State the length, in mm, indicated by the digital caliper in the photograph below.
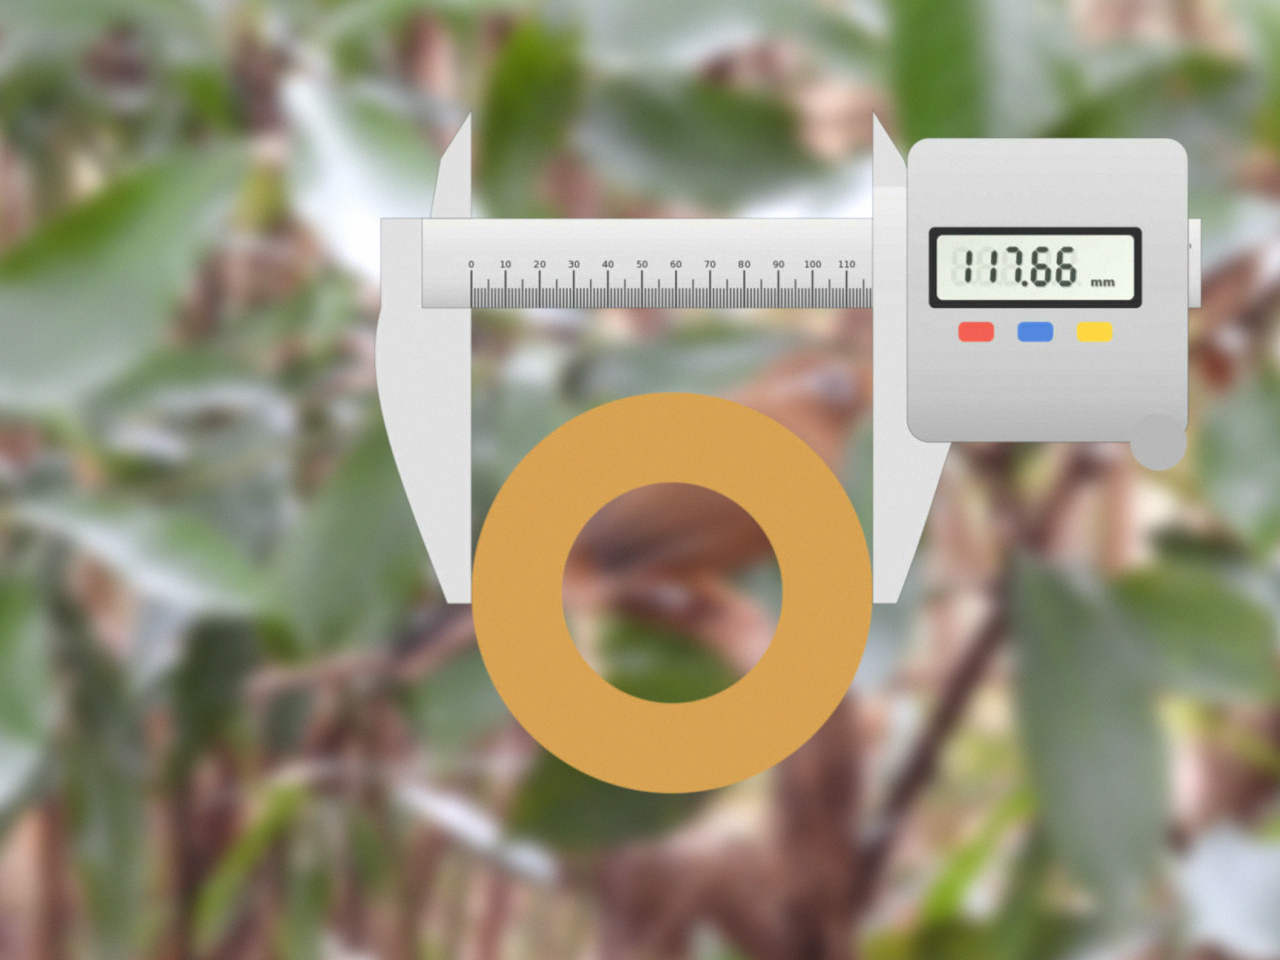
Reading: 117.66 mm
